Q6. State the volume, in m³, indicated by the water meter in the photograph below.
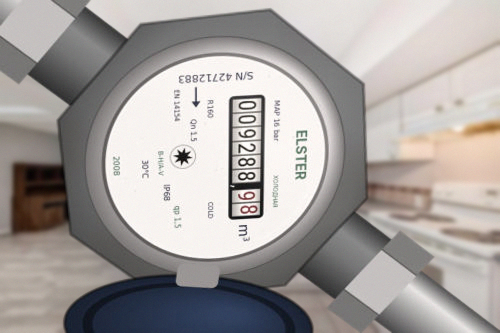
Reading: 9288.98 m³
